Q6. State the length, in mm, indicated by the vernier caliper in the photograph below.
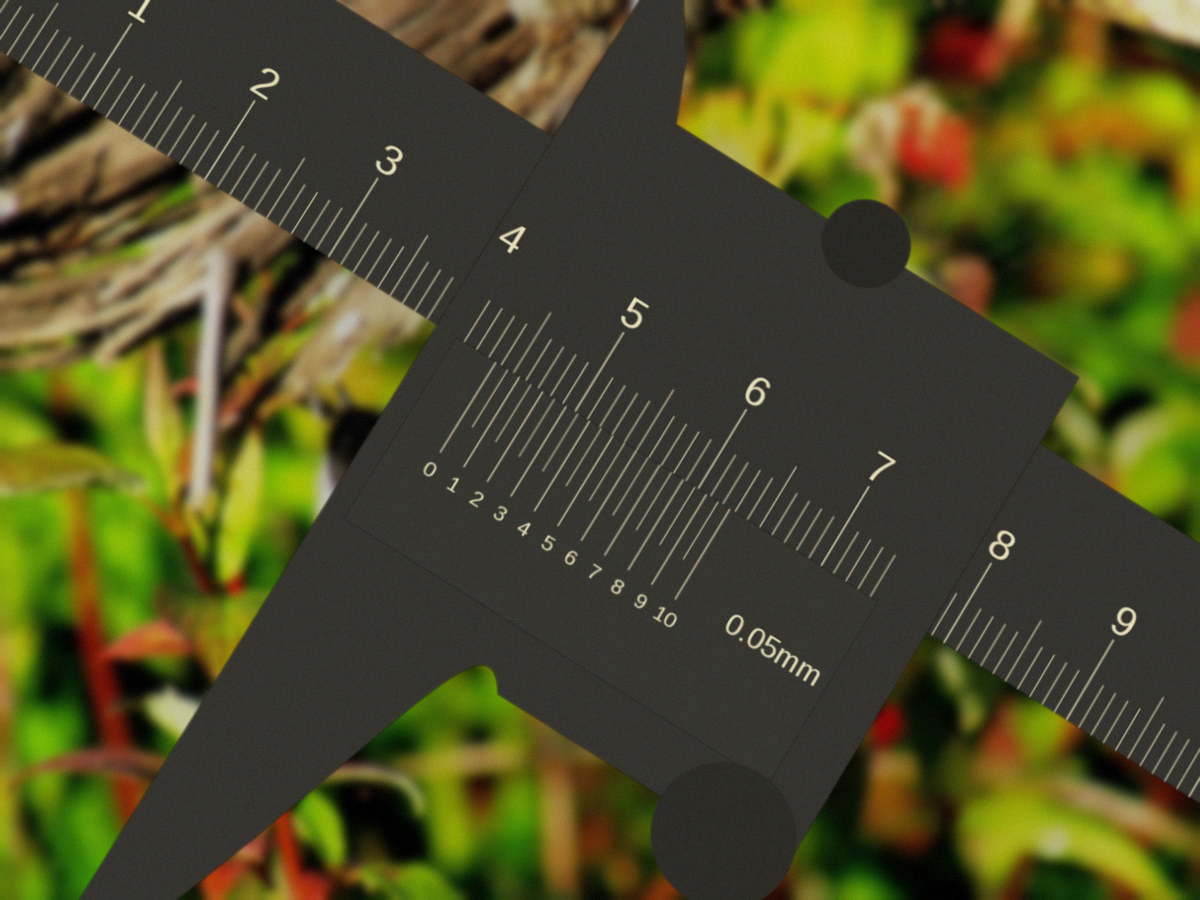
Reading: 43.6 mm
